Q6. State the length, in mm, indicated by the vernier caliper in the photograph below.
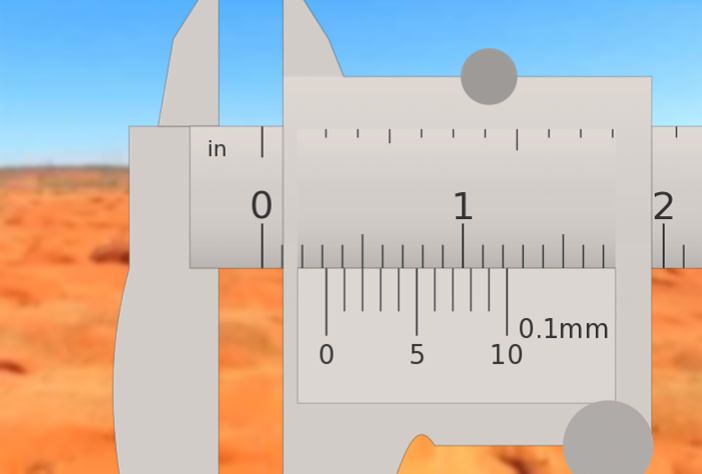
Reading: 3.2 mm
